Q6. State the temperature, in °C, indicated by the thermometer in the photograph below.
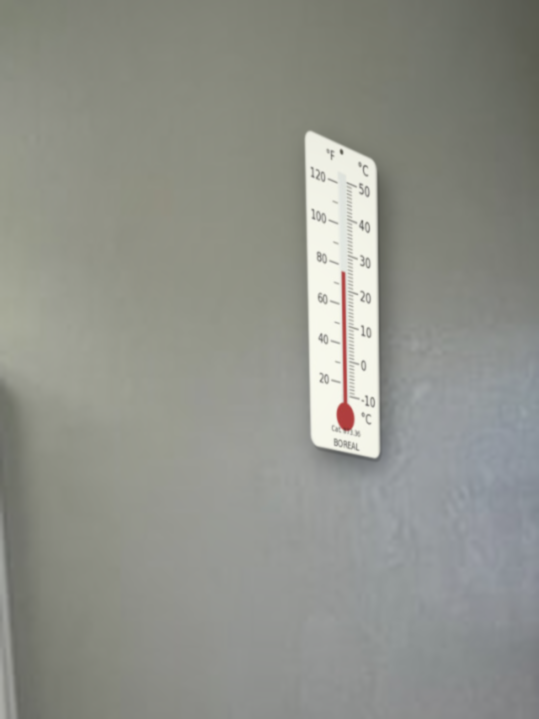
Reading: 25 °C
